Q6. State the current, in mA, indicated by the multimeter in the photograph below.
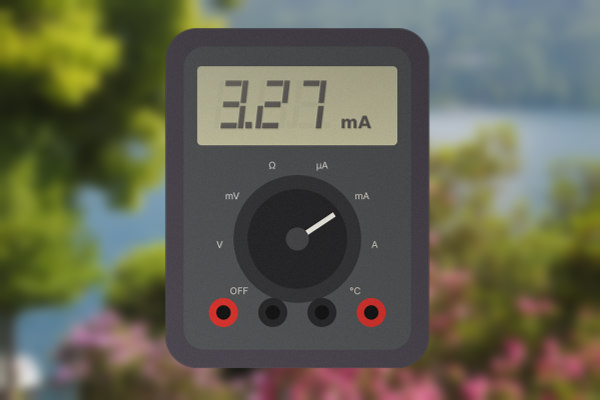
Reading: 3.27 mA
